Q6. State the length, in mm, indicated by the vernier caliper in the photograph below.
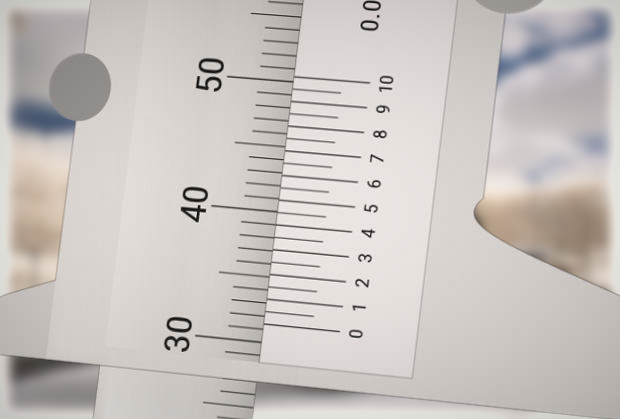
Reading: 31.4 mm
